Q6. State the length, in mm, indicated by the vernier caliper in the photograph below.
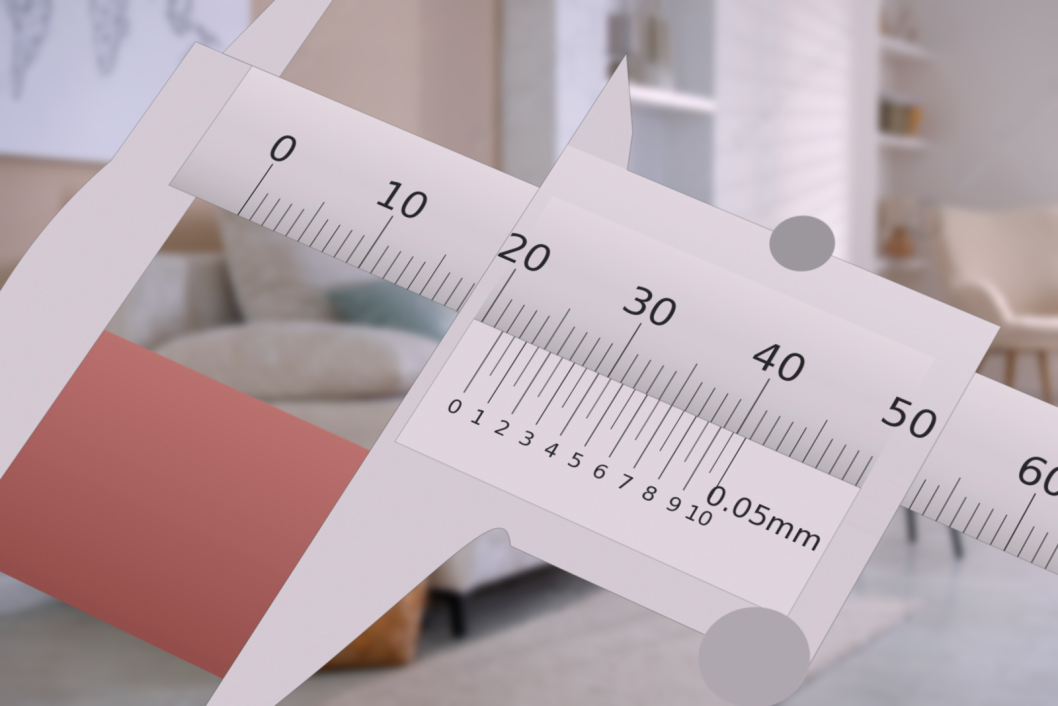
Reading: 21.7 mm
